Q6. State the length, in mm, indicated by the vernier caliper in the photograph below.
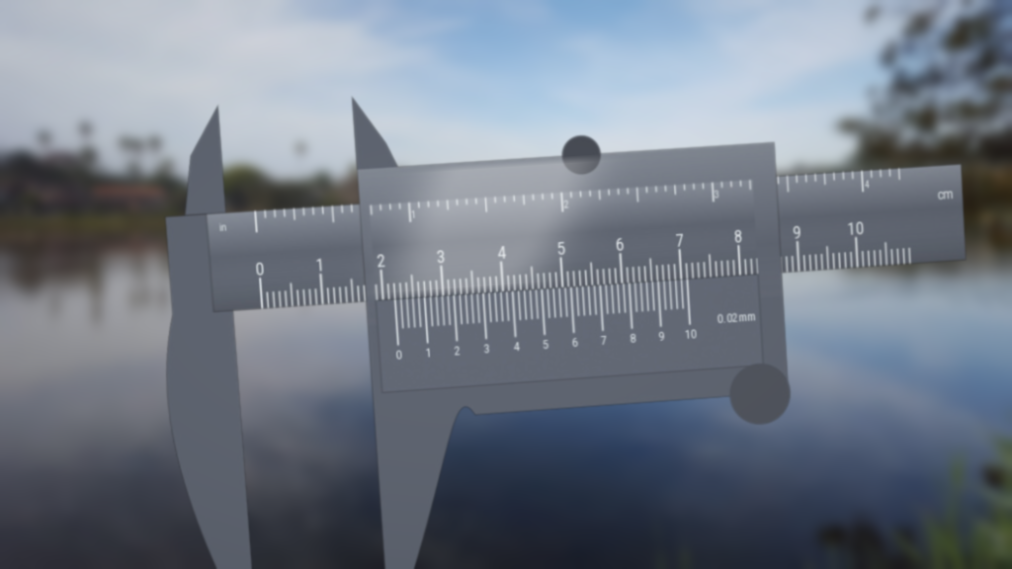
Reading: 22.0 mm
